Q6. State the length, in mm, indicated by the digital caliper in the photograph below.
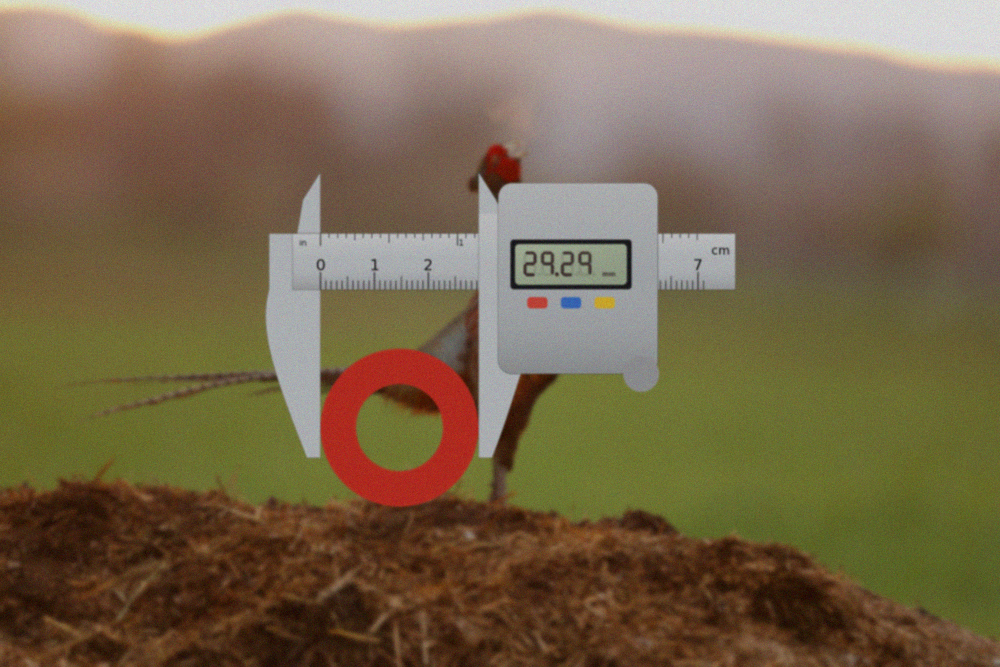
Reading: 29.29 mm
